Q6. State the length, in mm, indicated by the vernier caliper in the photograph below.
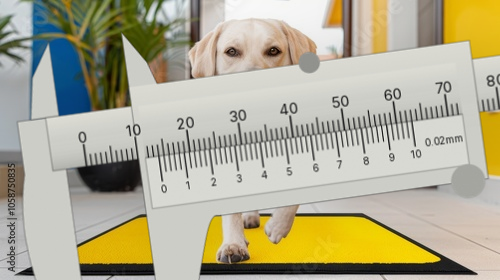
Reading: 14.0 mm
